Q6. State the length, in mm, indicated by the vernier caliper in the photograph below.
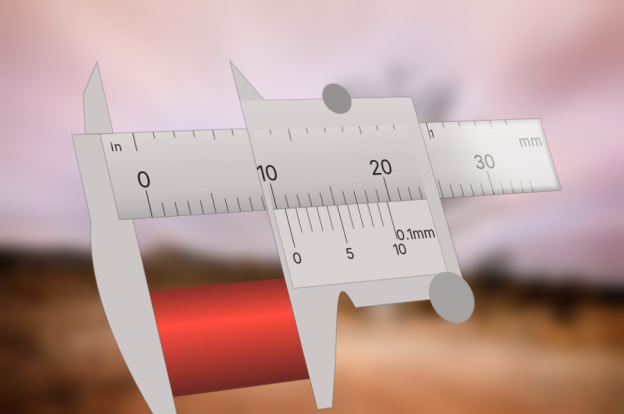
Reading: 10.7 mm
